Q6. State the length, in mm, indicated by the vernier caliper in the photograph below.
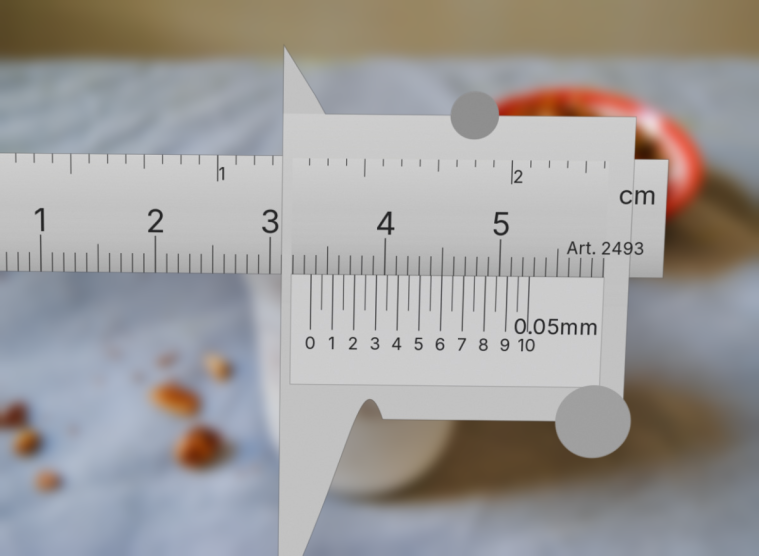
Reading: 33.6 mm
